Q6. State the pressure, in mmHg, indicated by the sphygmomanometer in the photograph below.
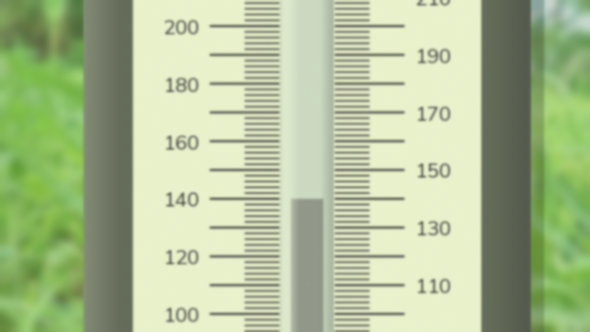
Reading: 140 mmHg
